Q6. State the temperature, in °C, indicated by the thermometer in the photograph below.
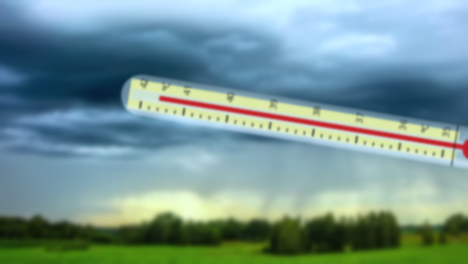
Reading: 41.6 °C
